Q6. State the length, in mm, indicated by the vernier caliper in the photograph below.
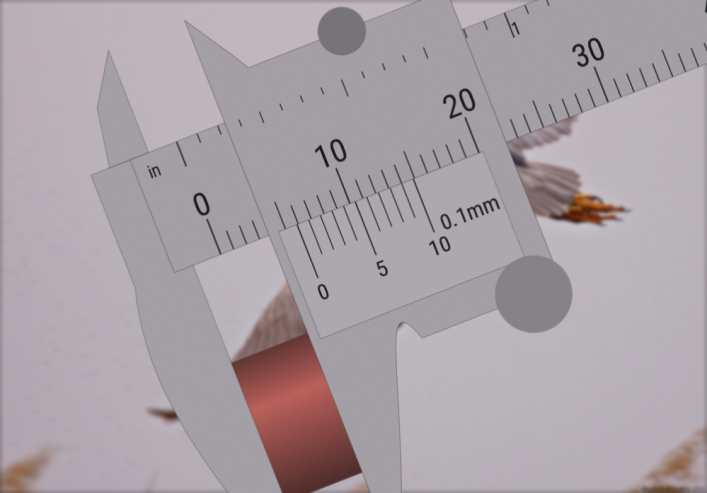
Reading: 5.9 mm
